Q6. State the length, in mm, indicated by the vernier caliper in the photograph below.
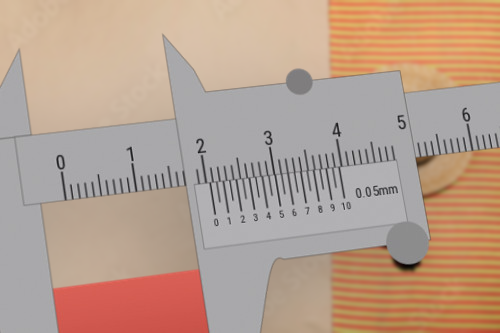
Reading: 20.6 mm
